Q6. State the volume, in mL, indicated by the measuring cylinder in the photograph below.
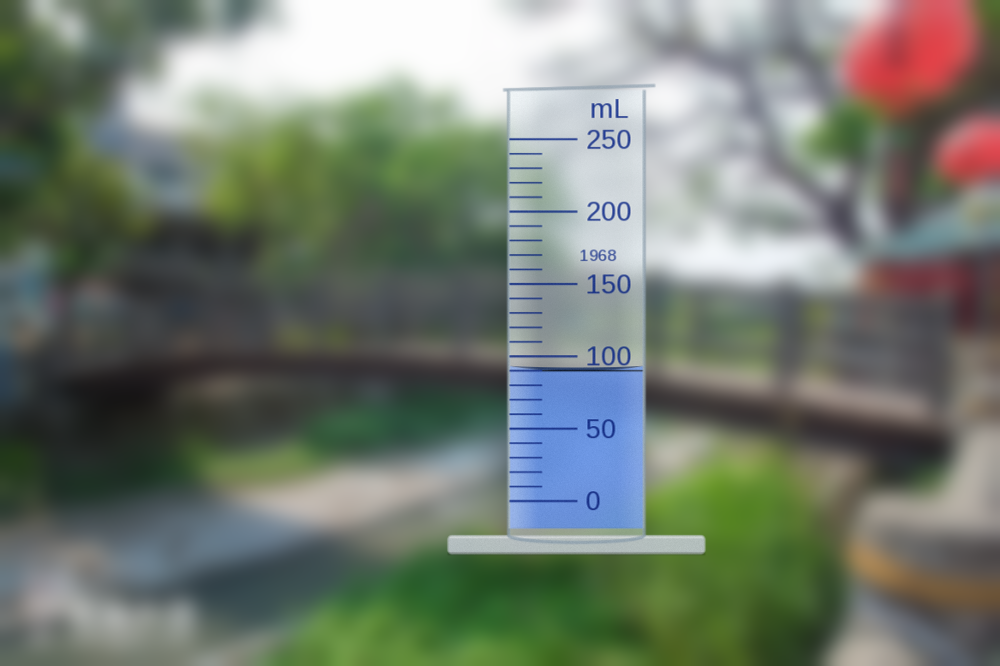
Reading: 90 mL
